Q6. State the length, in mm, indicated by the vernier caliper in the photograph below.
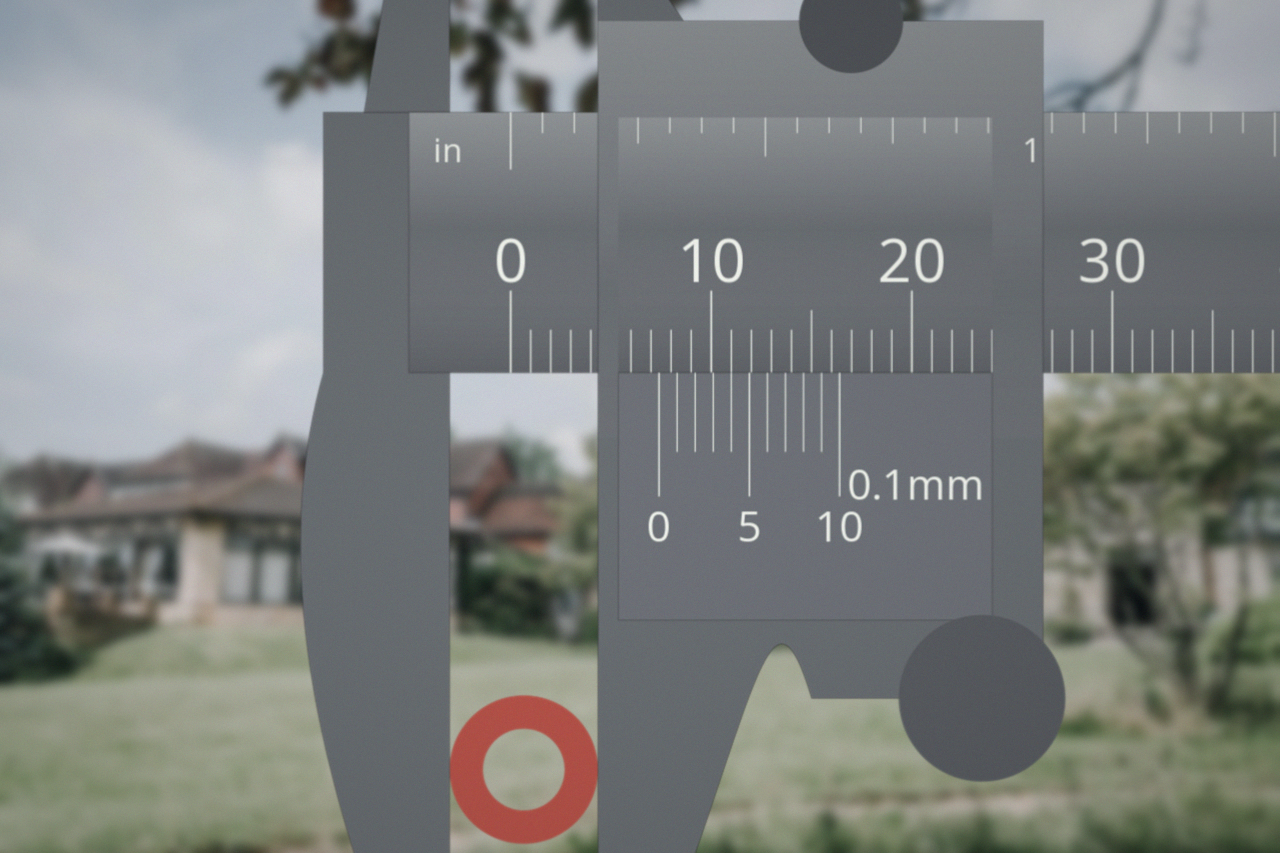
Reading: 7.4 mm
